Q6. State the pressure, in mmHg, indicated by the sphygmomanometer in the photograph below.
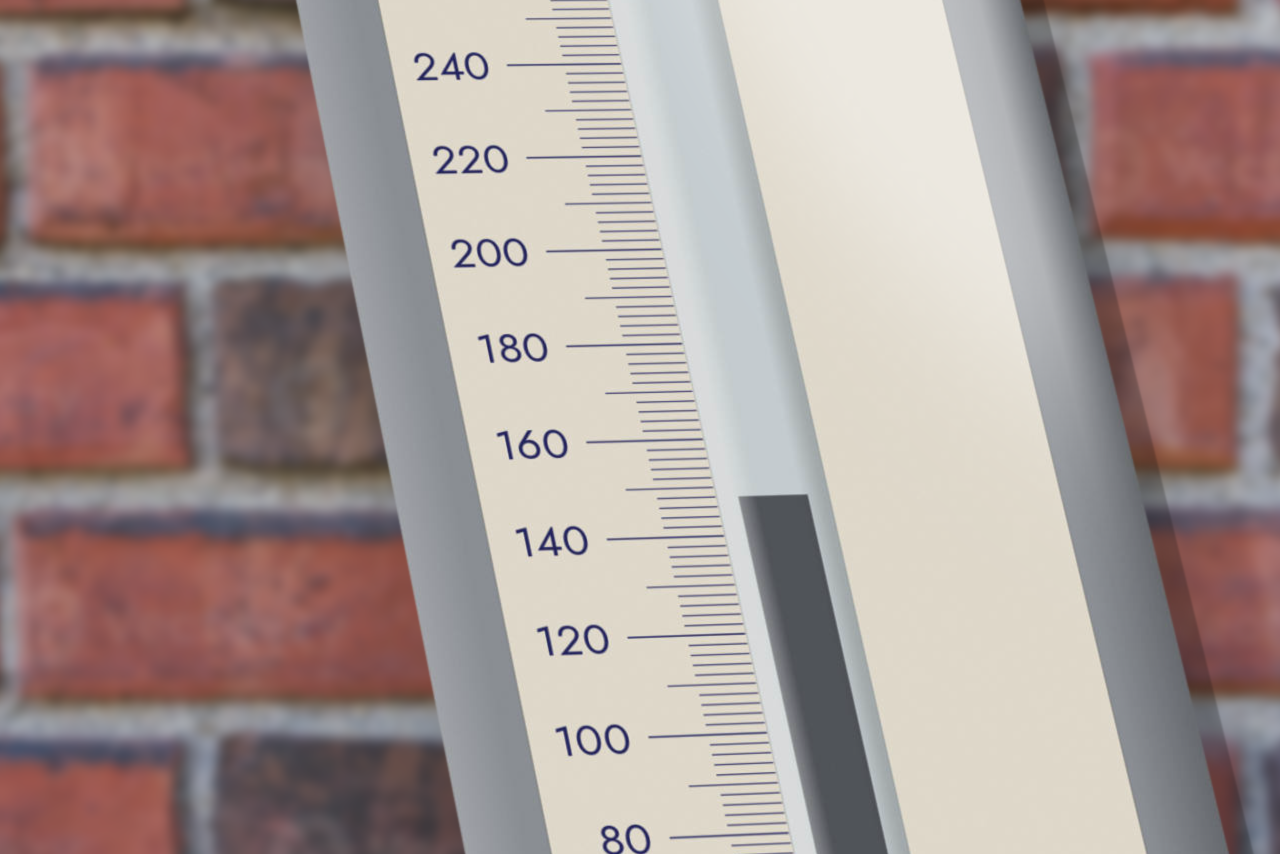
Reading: 148 mmHg
